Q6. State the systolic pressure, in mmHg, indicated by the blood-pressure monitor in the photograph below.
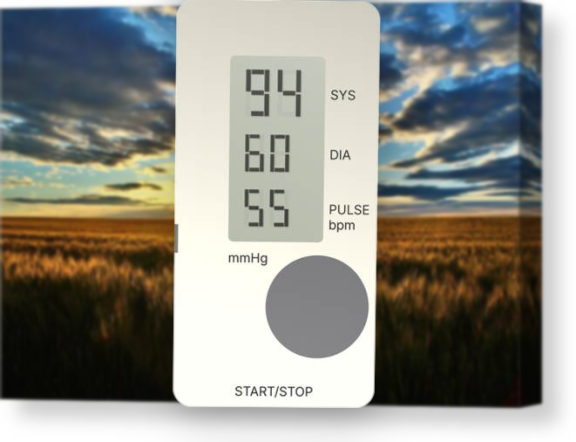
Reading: 94 mmHg
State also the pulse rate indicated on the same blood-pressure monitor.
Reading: 55 bpm
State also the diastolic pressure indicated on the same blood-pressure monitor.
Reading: 60 mmHg
